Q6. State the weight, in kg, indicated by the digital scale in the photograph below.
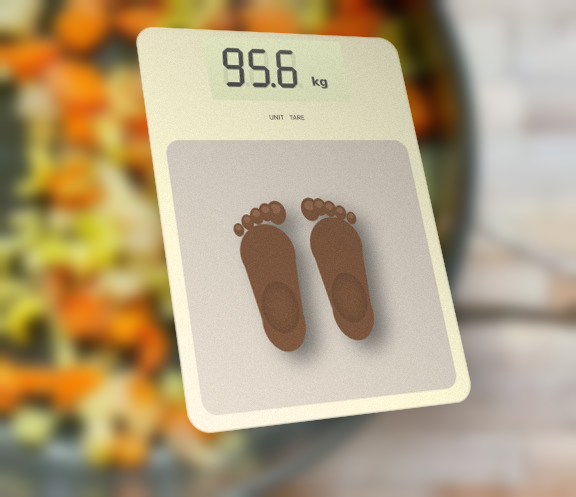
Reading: 95.6 kg
